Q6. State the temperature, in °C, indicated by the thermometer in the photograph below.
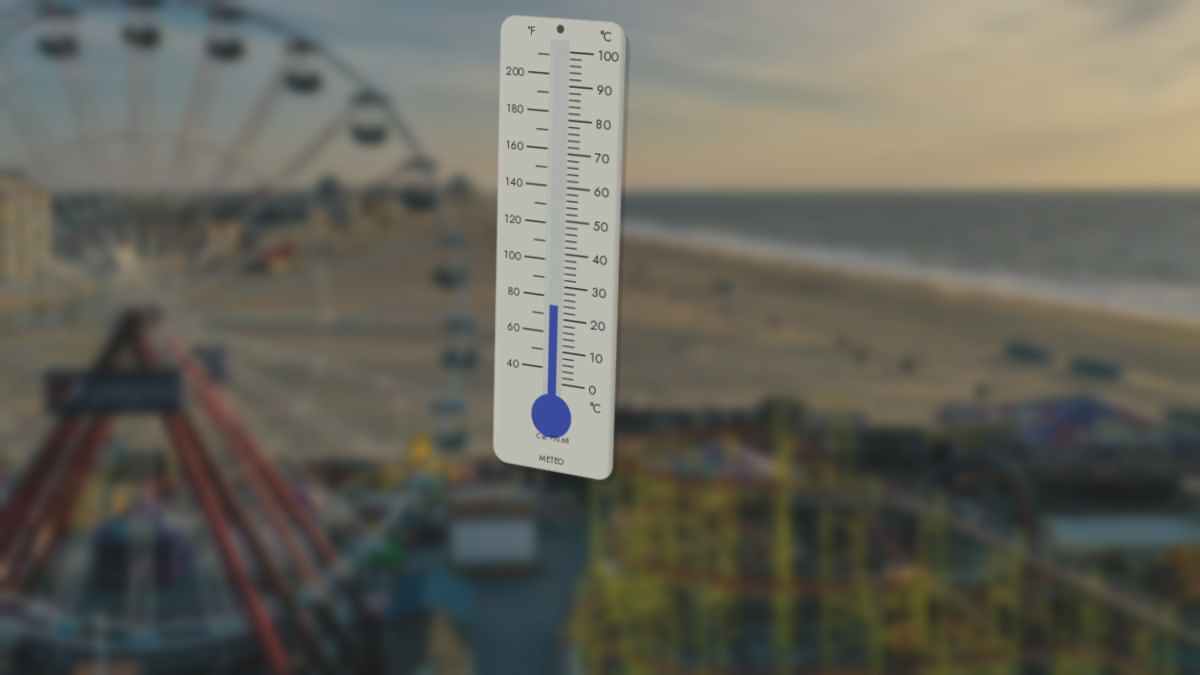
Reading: 24 °C
